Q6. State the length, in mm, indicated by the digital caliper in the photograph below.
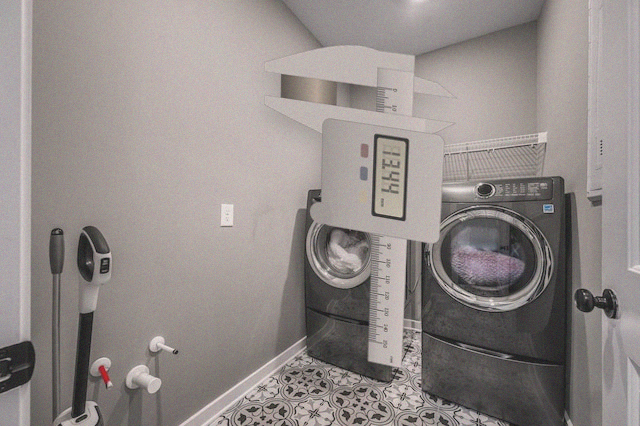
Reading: 13.44 mm
